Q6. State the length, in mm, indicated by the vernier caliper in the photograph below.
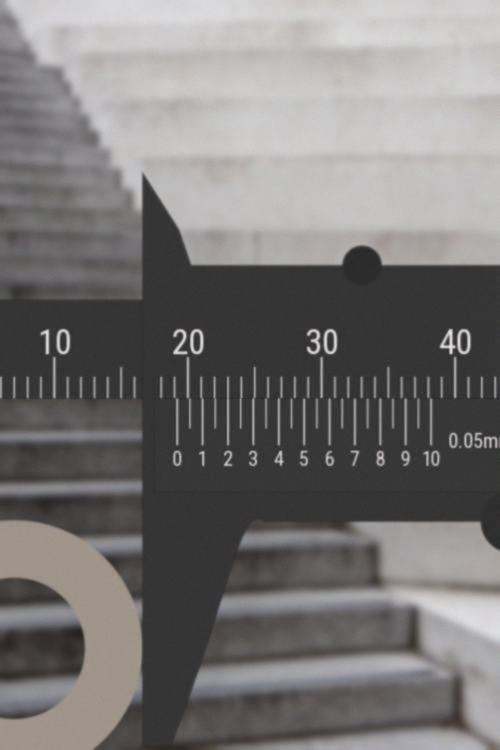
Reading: 19.2 mm
